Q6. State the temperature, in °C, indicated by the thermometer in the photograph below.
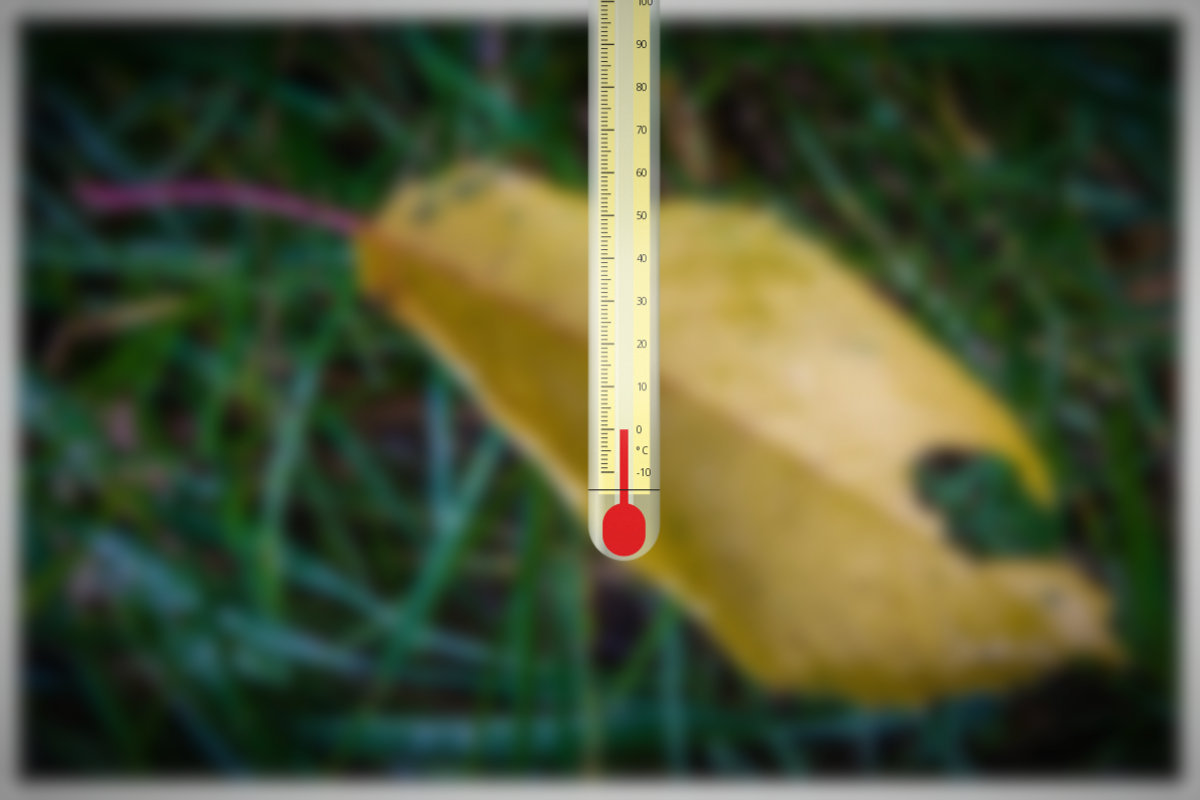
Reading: 0 °C
